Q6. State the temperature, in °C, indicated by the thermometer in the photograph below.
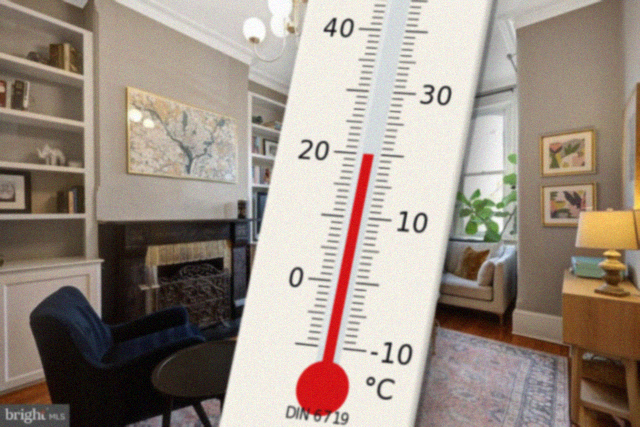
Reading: 20 °C
